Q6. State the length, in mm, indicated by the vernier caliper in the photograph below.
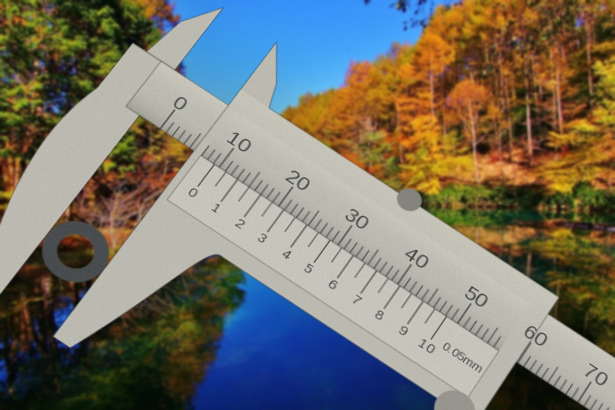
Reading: 9.2 mm
